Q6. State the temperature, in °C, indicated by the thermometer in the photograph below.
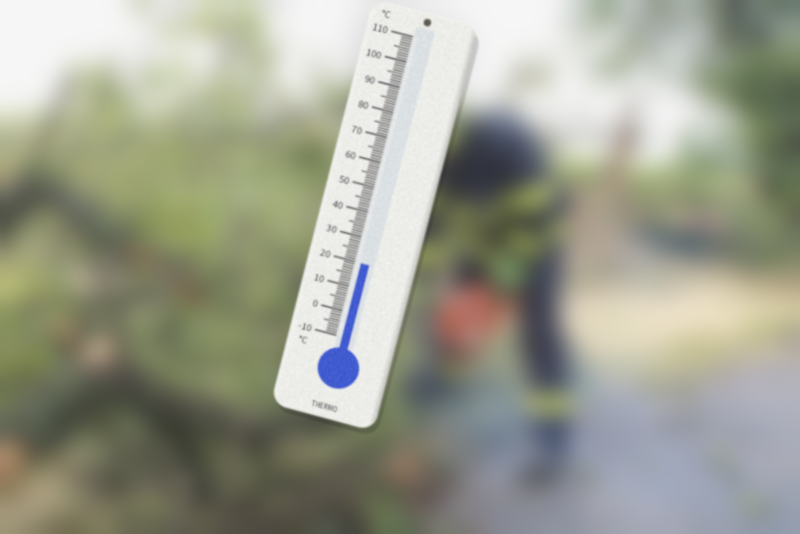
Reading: 20 °C
